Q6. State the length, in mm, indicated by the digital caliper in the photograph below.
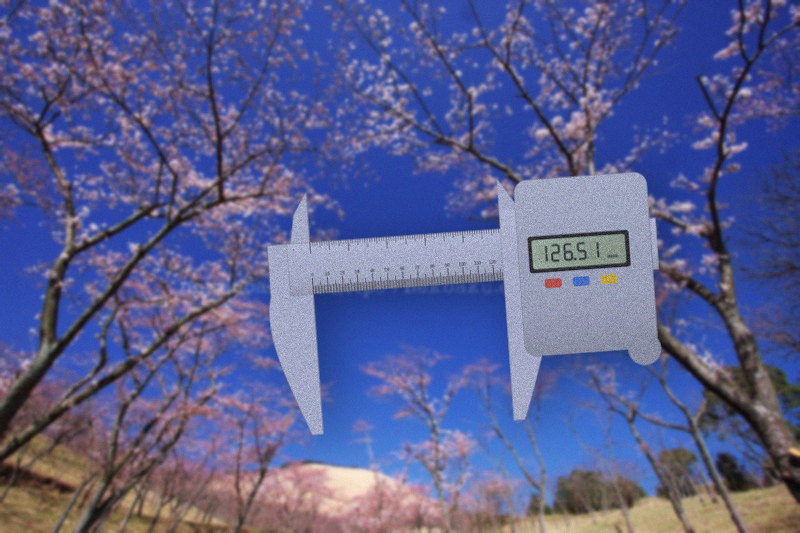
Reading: 126.51 mm
